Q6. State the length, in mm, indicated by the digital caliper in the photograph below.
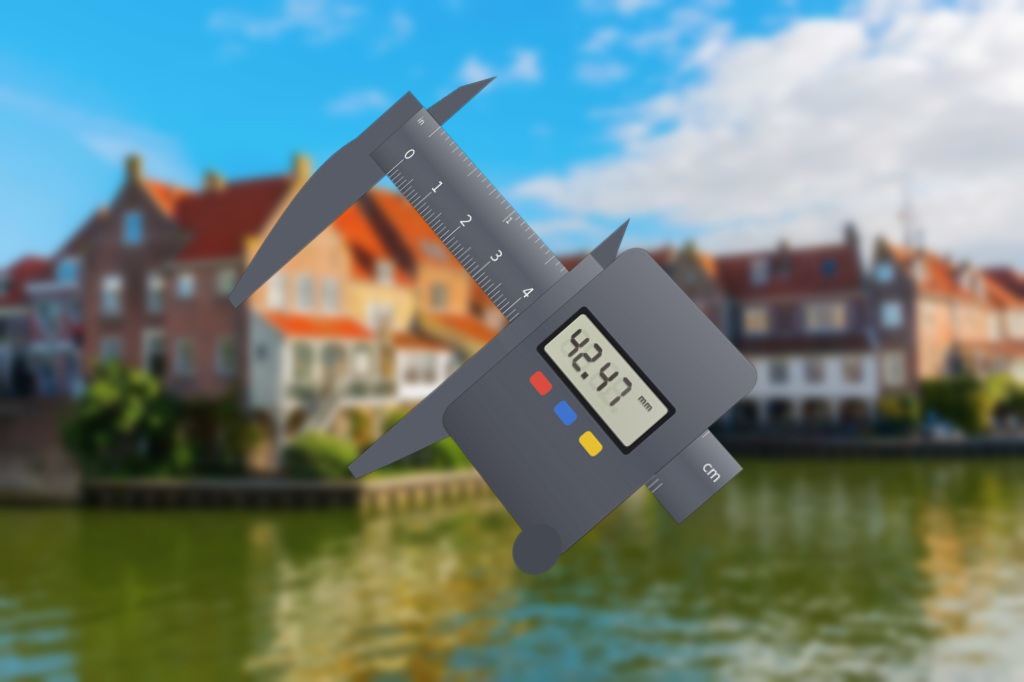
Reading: 42.47 mm
